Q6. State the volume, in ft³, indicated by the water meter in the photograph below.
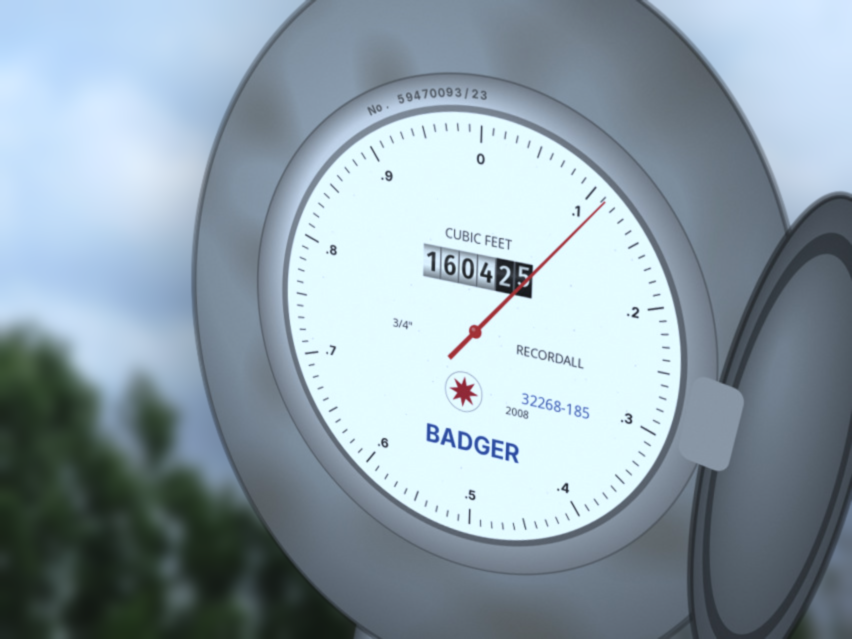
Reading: 160425.11 ft³
